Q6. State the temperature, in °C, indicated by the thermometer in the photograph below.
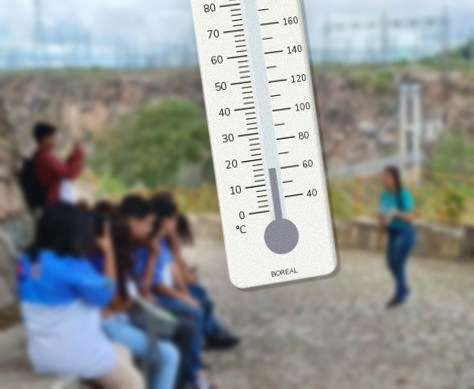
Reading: 16 °C
